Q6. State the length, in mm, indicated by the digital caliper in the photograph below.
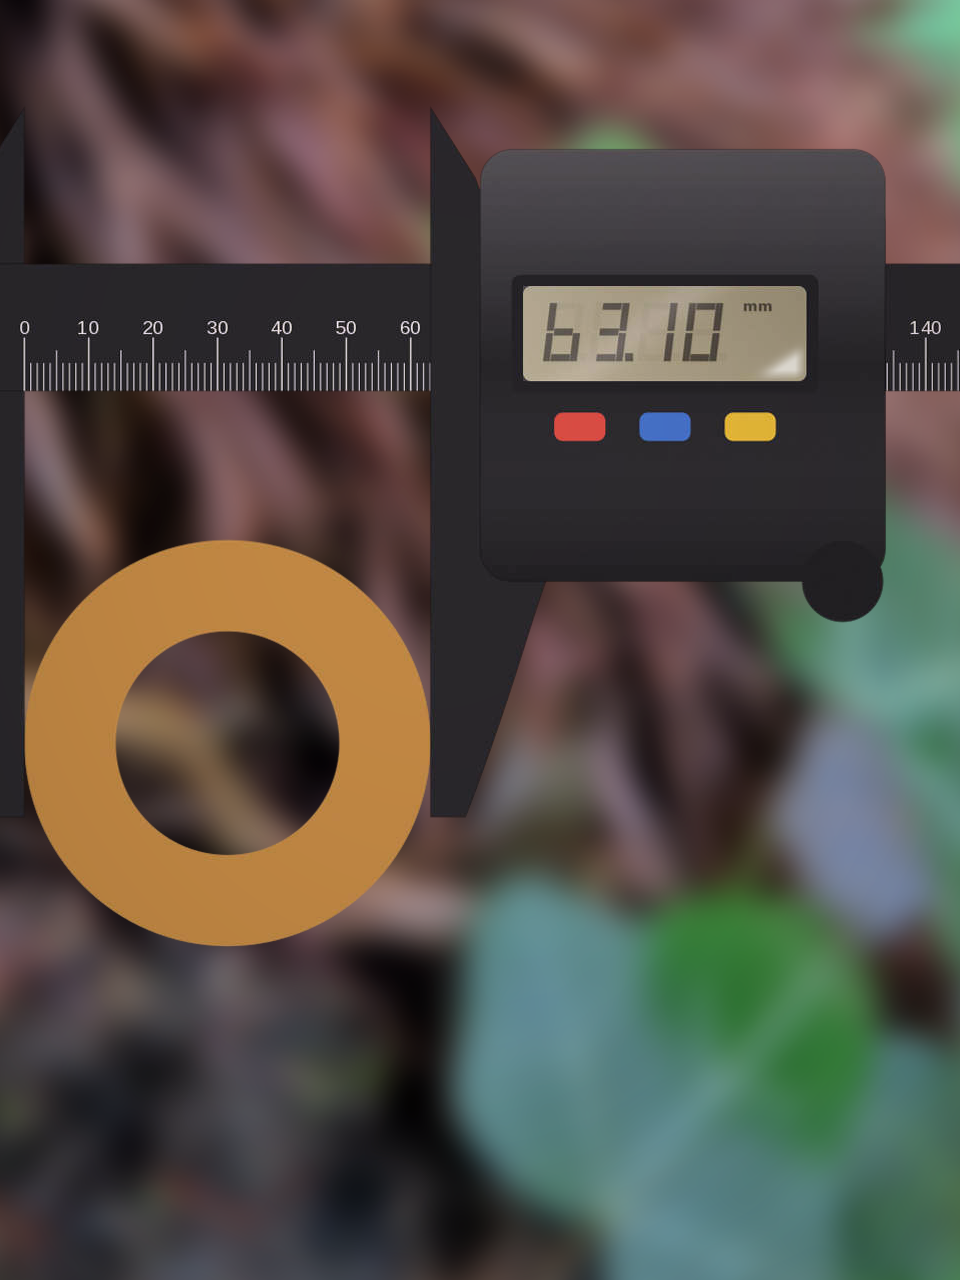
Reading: 63.10 mm
